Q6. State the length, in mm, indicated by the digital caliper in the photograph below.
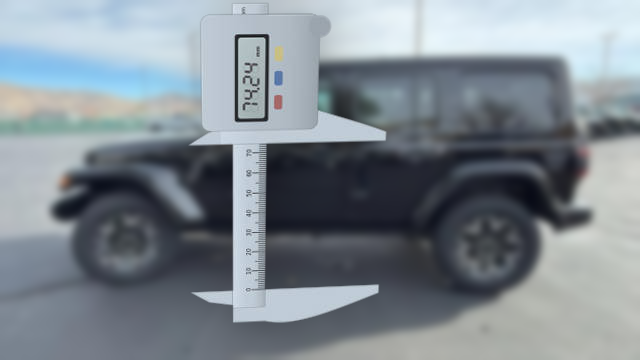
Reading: 74.24 mm
